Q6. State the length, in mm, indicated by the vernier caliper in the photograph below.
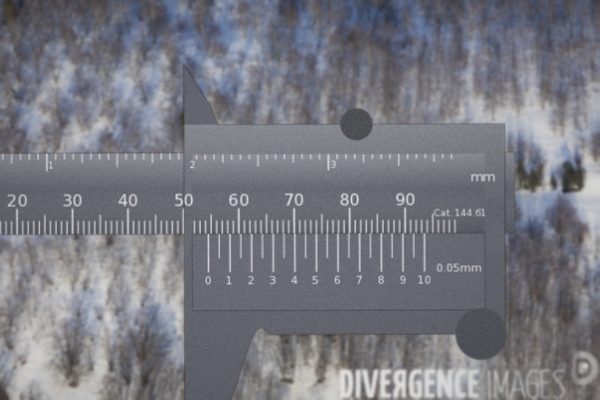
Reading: 54.5 mm
